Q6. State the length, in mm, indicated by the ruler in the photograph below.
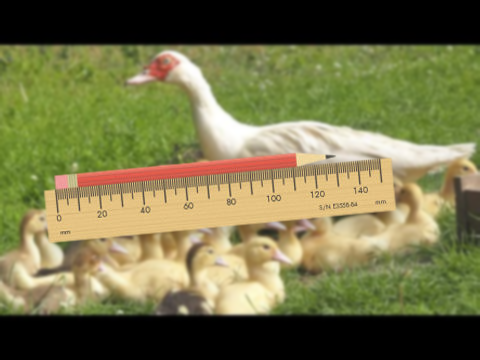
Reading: 130 mm
